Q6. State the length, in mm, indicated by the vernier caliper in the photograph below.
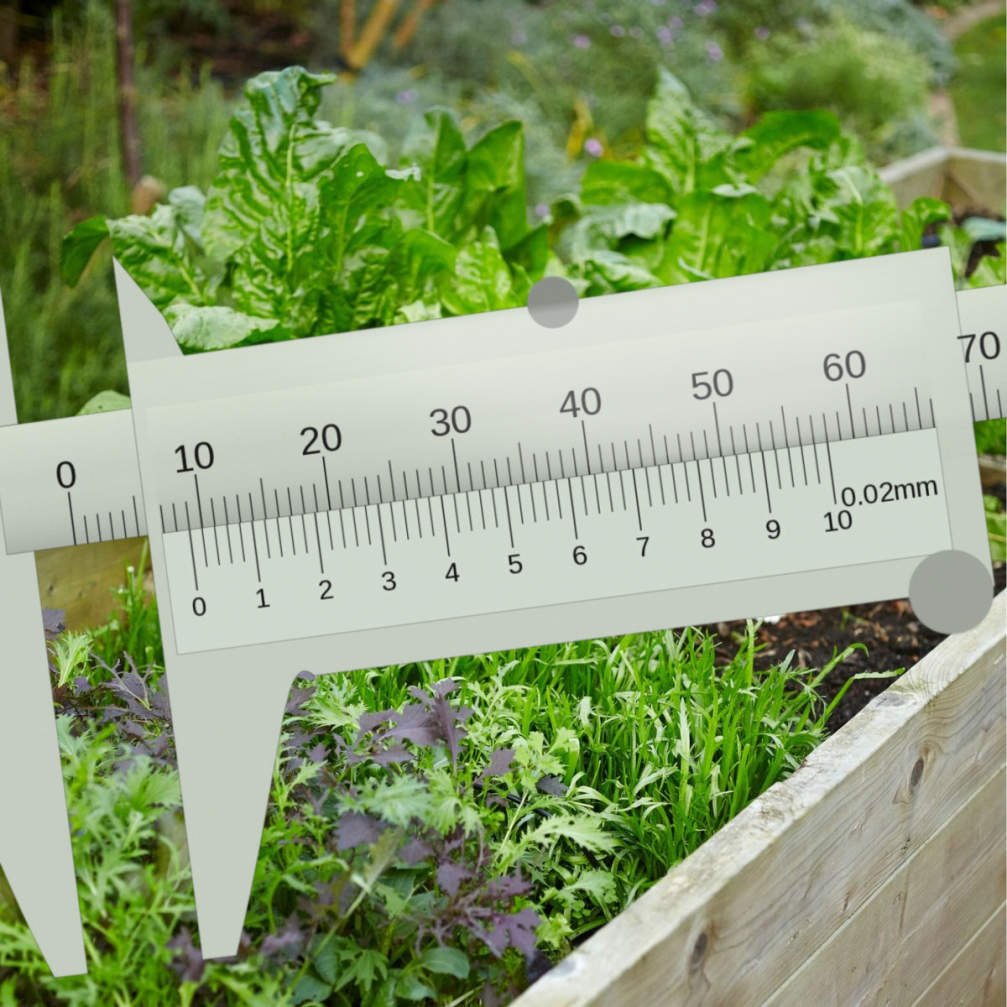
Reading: 9.0 mm
